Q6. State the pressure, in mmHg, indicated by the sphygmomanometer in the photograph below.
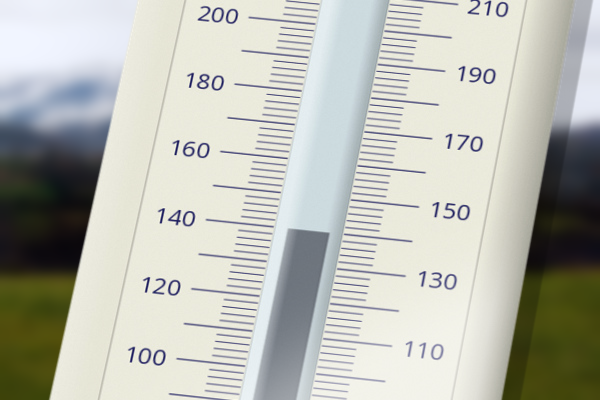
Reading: 140 mmHg
